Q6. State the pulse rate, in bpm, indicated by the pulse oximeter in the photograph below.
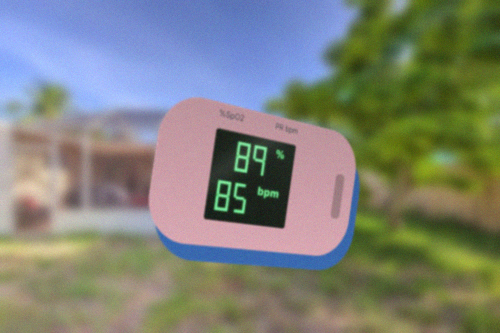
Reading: 85 bpm
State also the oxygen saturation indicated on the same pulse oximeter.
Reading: 89 %
